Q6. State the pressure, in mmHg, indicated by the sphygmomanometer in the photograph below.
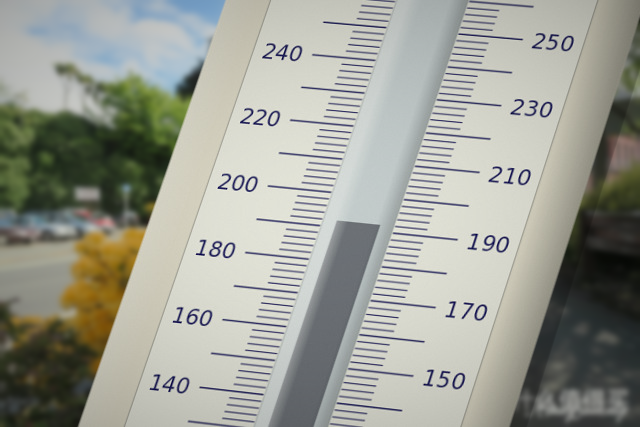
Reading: 192 mmHg
